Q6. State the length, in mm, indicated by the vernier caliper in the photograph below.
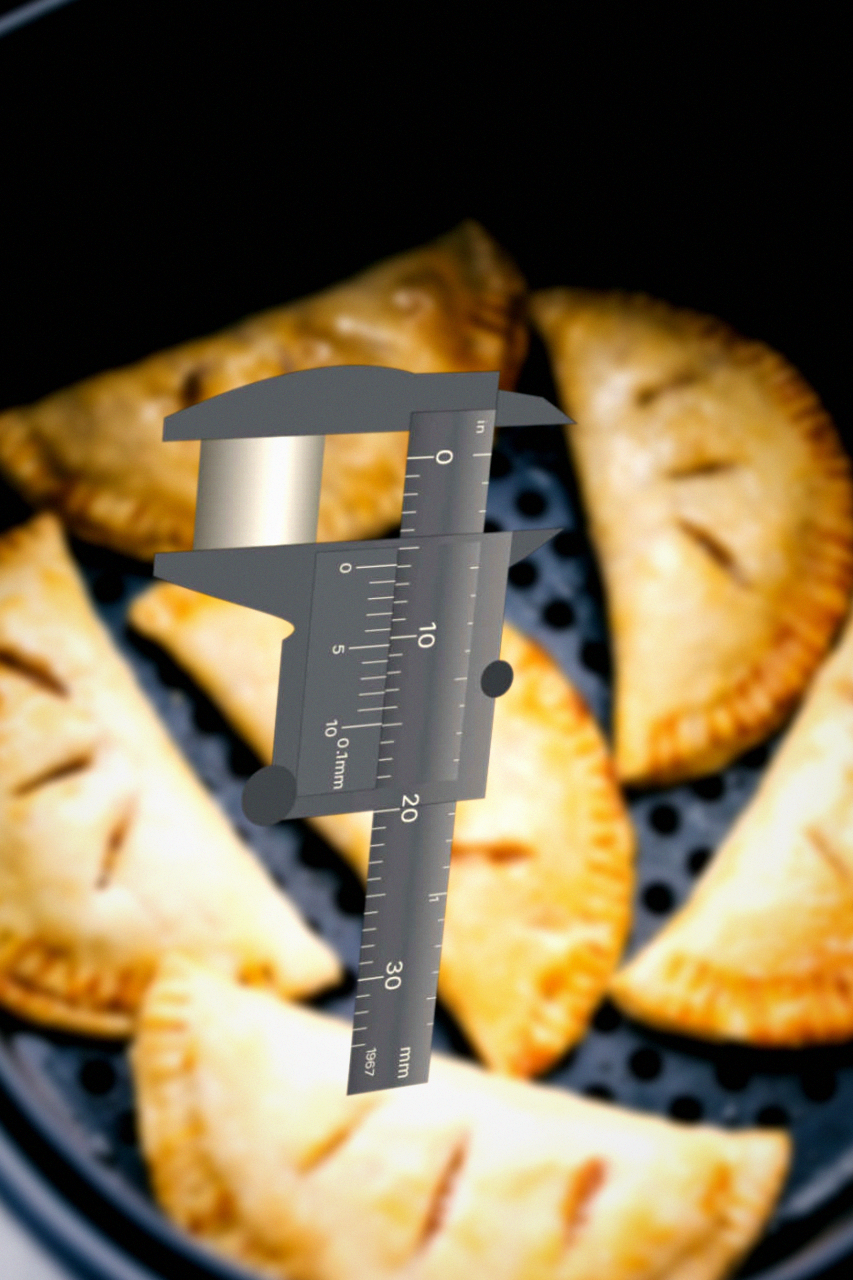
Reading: 5.9 mm
